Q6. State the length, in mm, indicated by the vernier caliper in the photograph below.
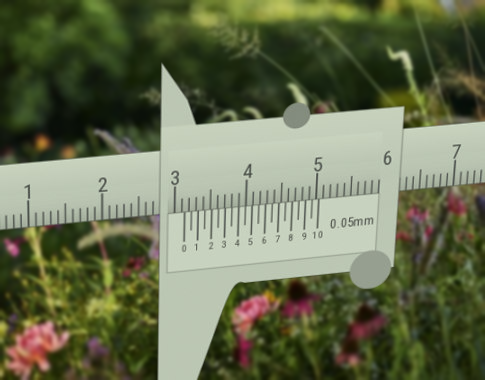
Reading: 31.4 mm
